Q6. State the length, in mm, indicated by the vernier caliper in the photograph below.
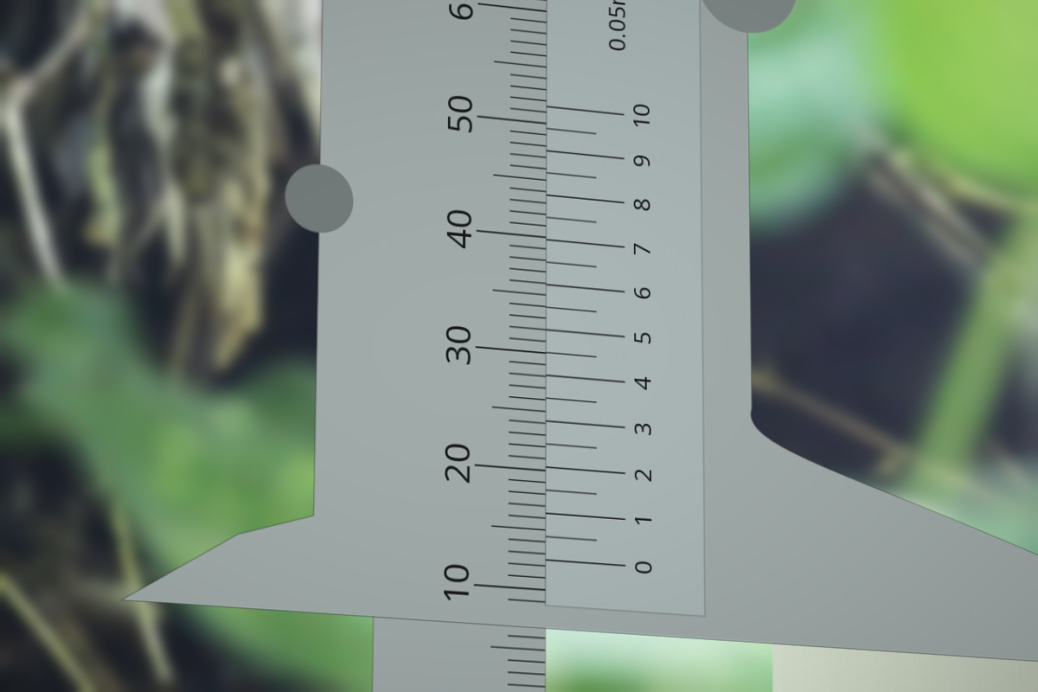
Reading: 12.5 mm
